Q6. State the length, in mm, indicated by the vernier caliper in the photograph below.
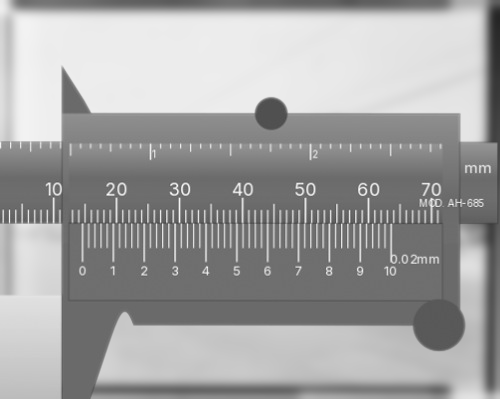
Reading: 14.6 mm
